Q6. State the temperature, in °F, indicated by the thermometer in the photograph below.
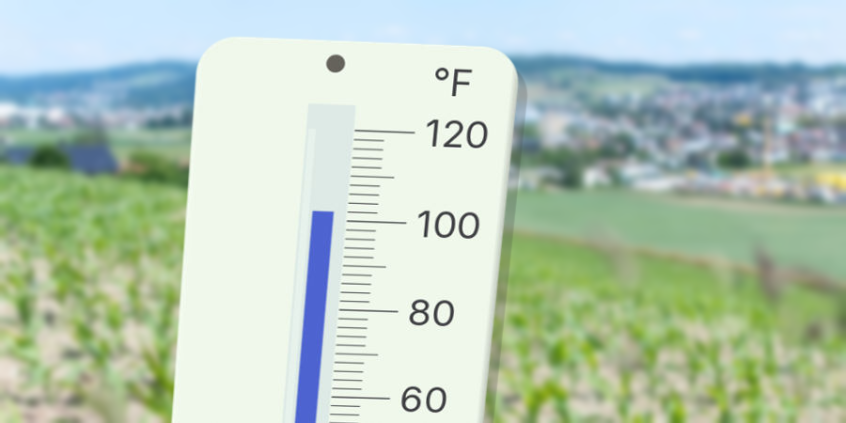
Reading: 102 °F
